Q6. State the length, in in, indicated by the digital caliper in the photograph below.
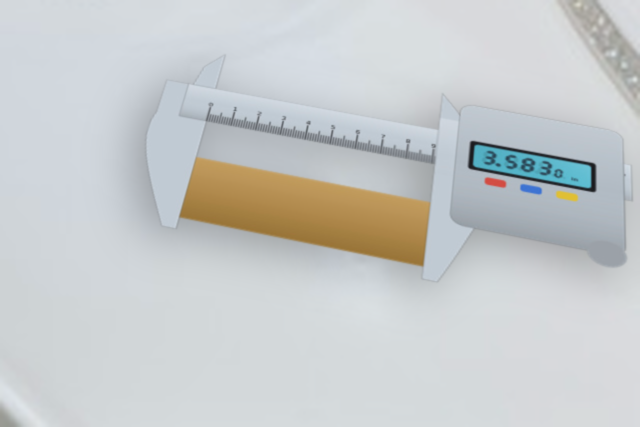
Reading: 3.5830 in
